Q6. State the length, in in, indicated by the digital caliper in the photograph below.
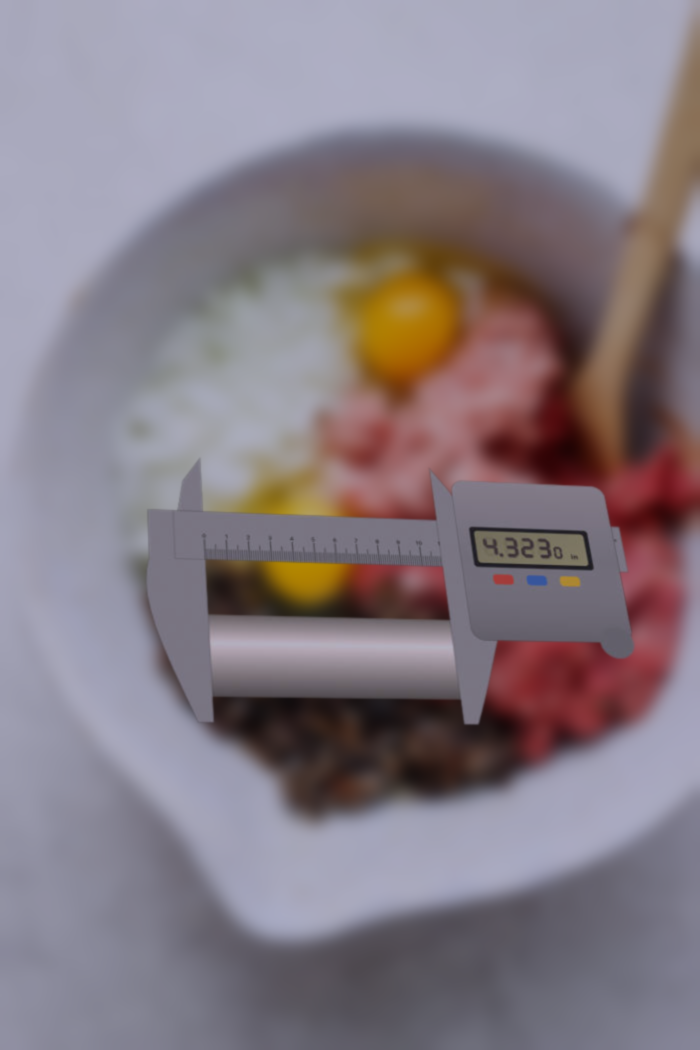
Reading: 4.3230 in
